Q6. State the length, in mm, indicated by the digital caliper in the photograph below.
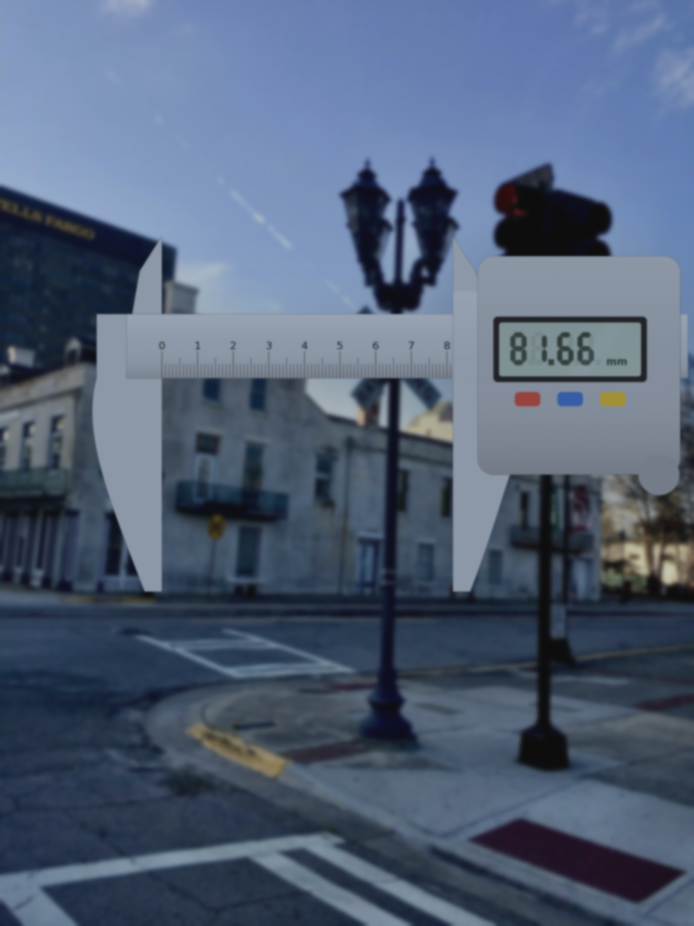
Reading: 81.66 mm
